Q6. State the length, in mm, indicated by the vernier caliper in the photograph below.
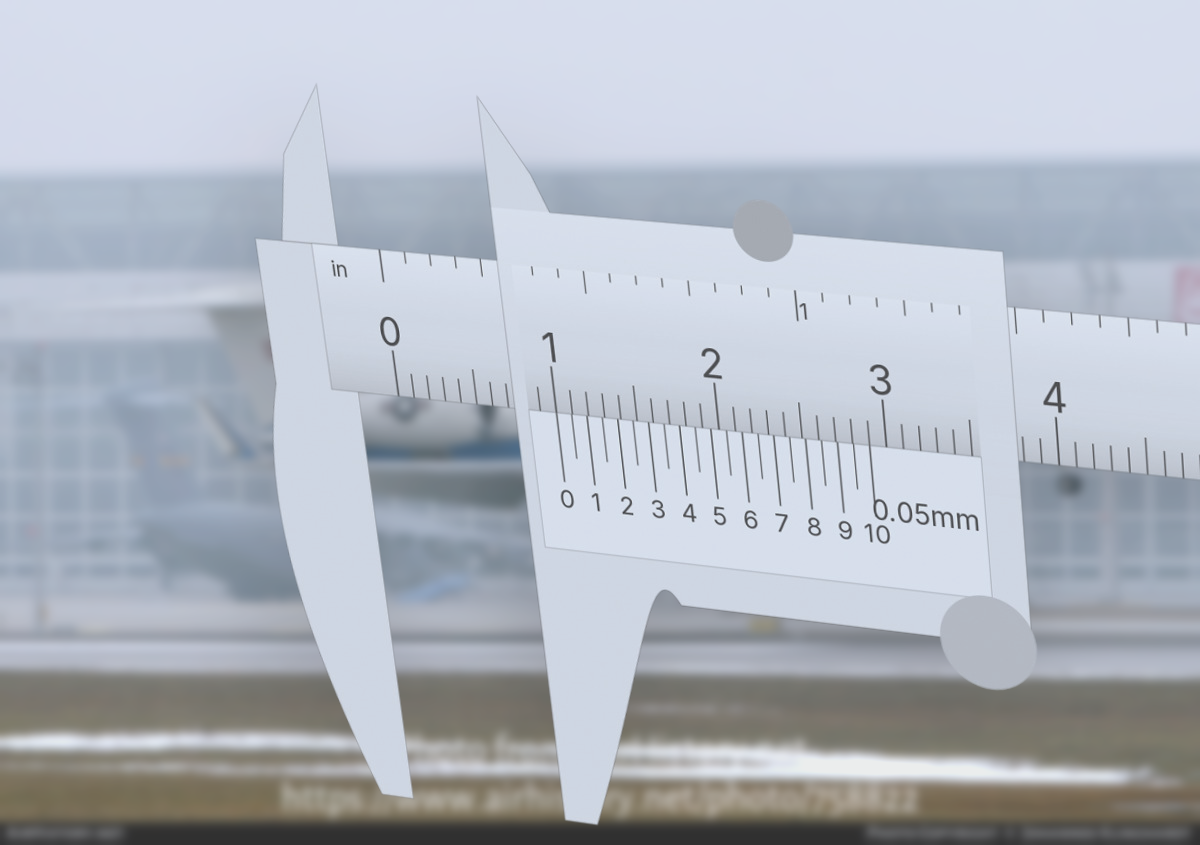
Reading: 10.0 mm
